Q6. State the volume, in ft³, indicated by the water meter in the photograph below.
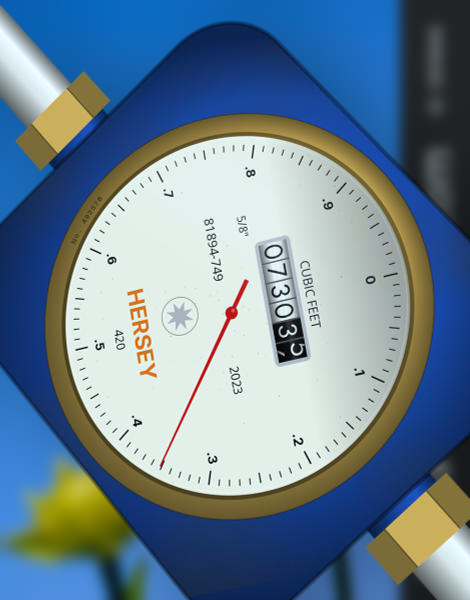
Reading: 73035.35 ft³
